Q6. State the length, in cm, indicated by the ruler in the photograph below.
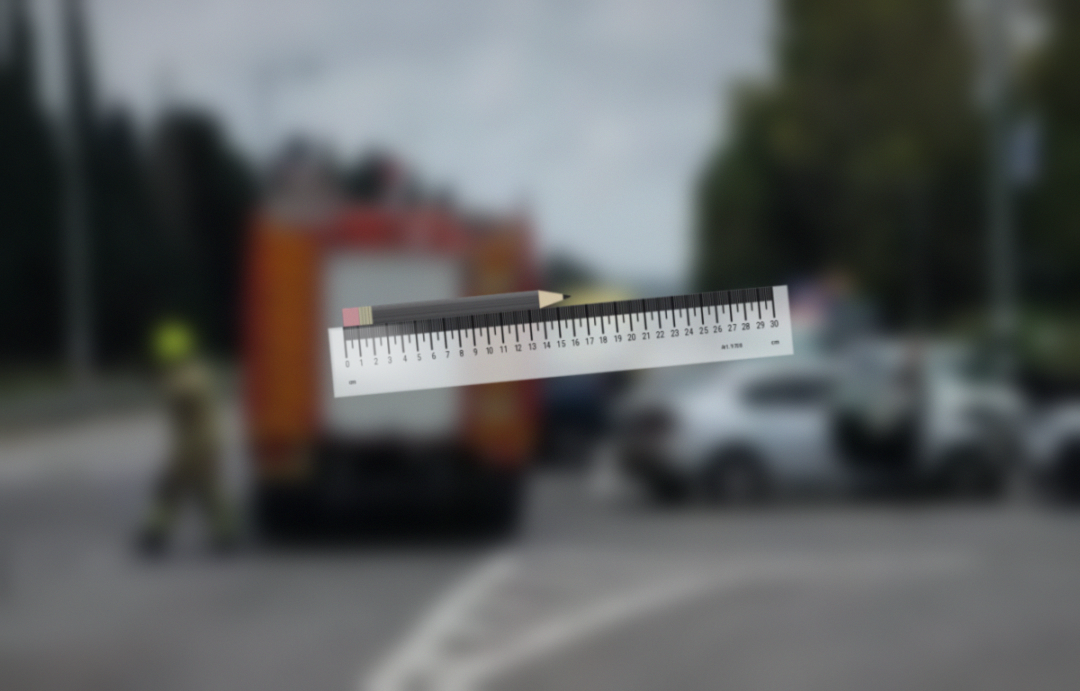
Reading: 16 cm
